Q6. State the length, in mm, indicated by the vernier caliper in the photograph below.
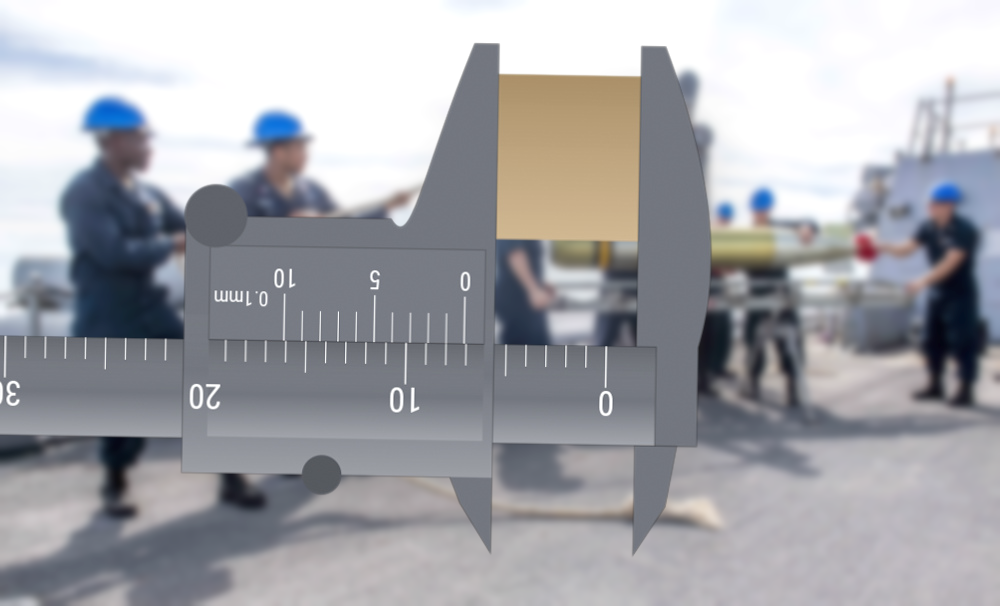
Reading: 7.1 mm
